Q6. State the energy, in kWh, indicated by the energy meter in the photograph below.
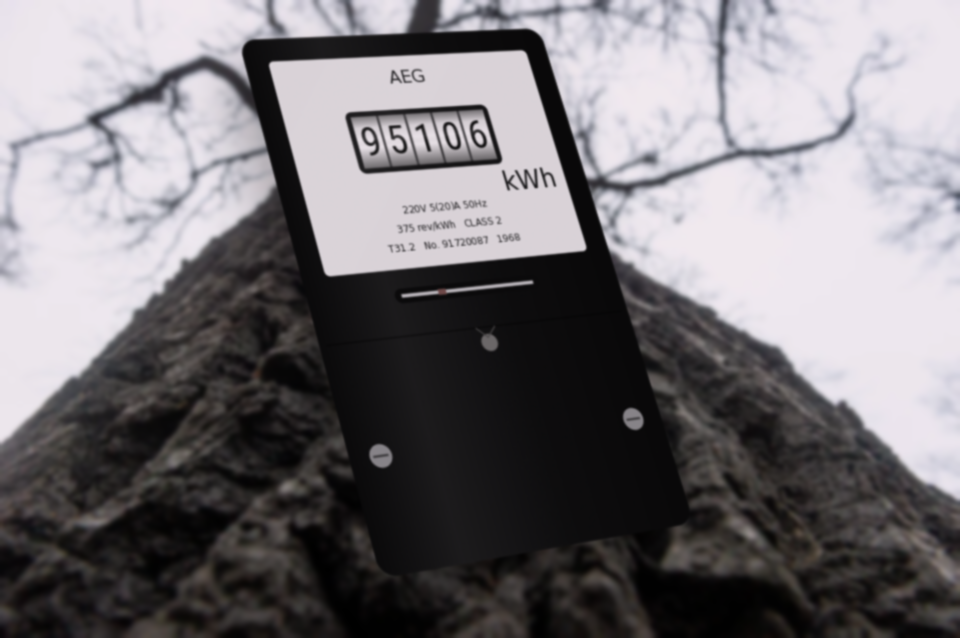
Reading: 95106 kWh
